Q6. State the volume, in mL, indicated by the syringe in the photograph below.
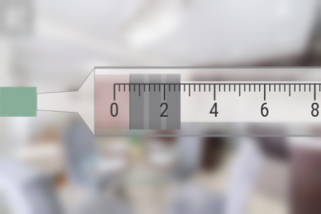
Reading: 0.6 mL
